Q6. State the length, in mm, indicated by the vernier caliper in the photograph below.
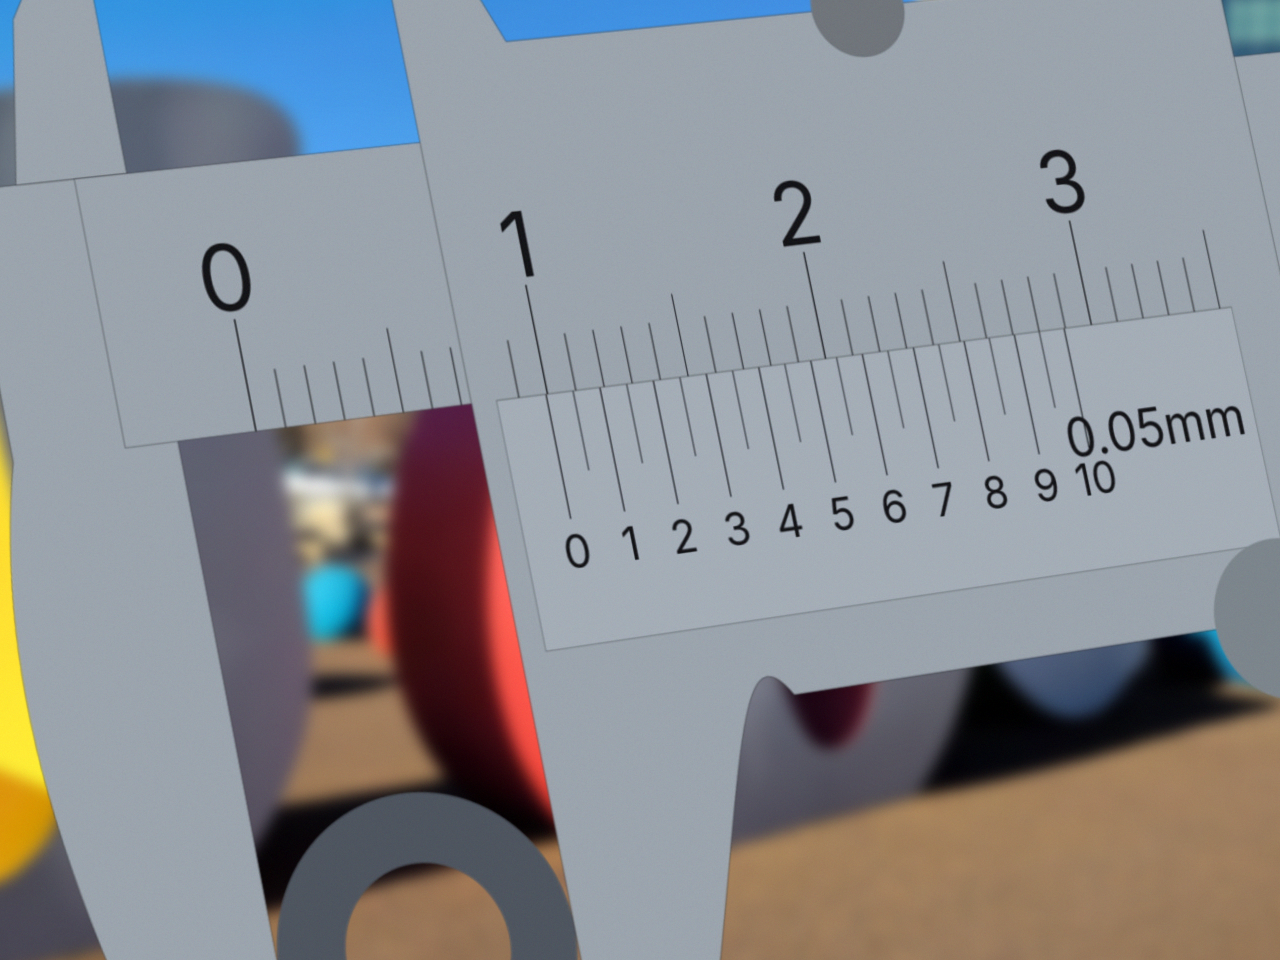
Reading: 9.95 mm
